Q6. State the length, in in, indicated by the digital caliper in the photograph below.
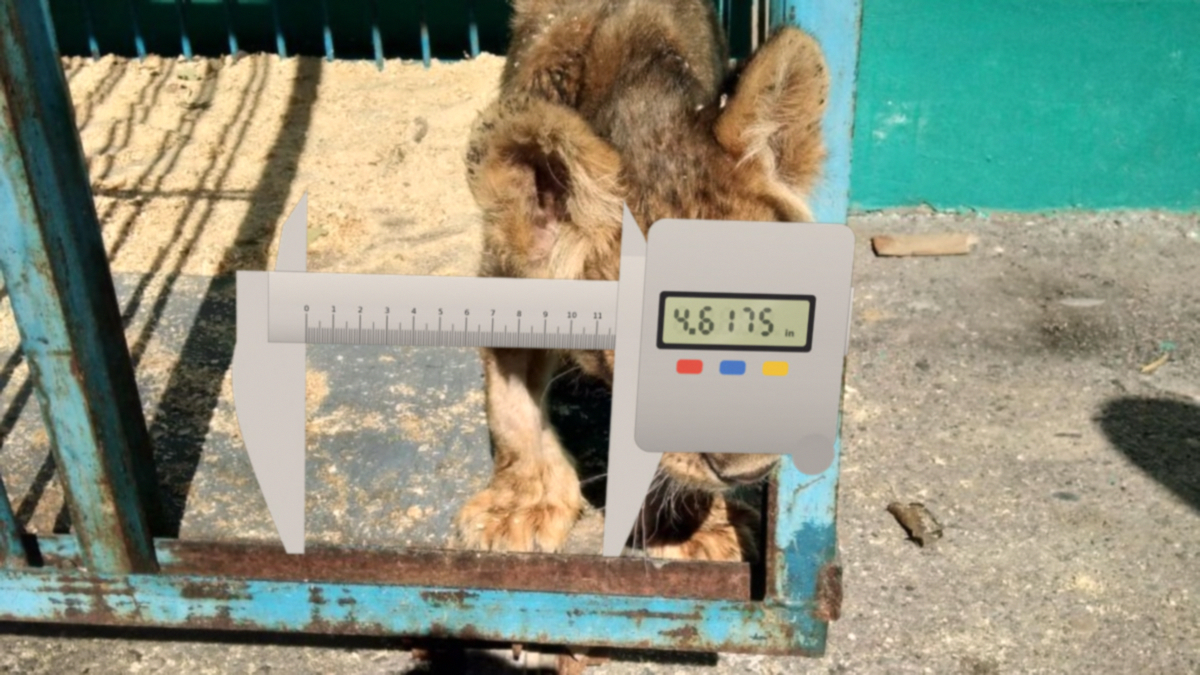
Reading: 4.6175 in
